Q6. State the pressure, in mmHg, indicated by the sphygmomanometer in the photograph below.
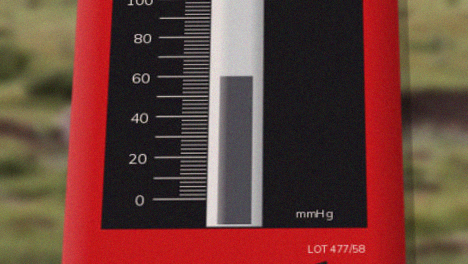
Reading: 60 mmHg
